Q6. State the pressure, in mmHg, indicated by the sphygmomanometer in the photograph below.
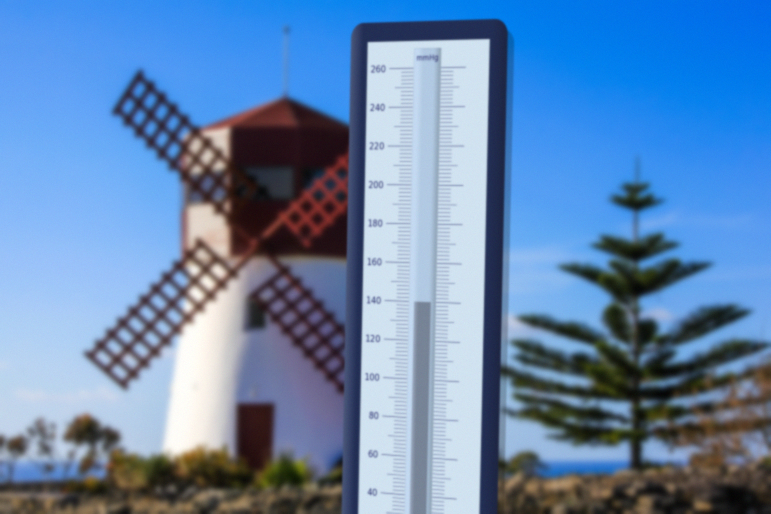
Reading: 140 mmHg
